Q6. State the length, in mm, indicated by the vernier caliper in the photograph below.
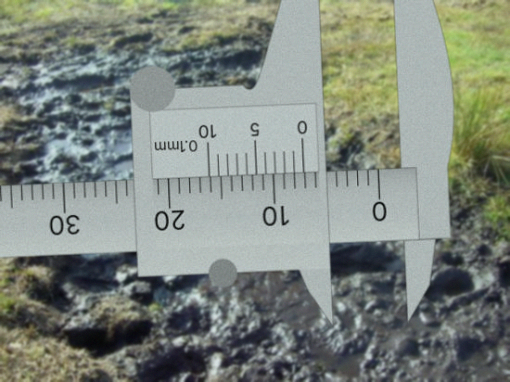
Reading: 7.1 mm
